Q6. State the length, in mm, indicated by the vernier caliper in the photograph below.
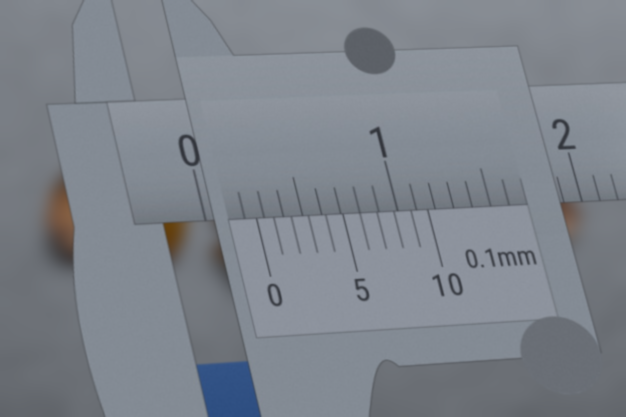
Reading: 2.6 mm
